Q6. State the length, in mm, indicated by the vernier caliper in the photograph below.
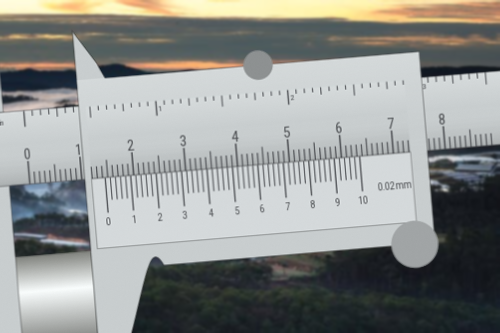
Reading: 14.5 mm
